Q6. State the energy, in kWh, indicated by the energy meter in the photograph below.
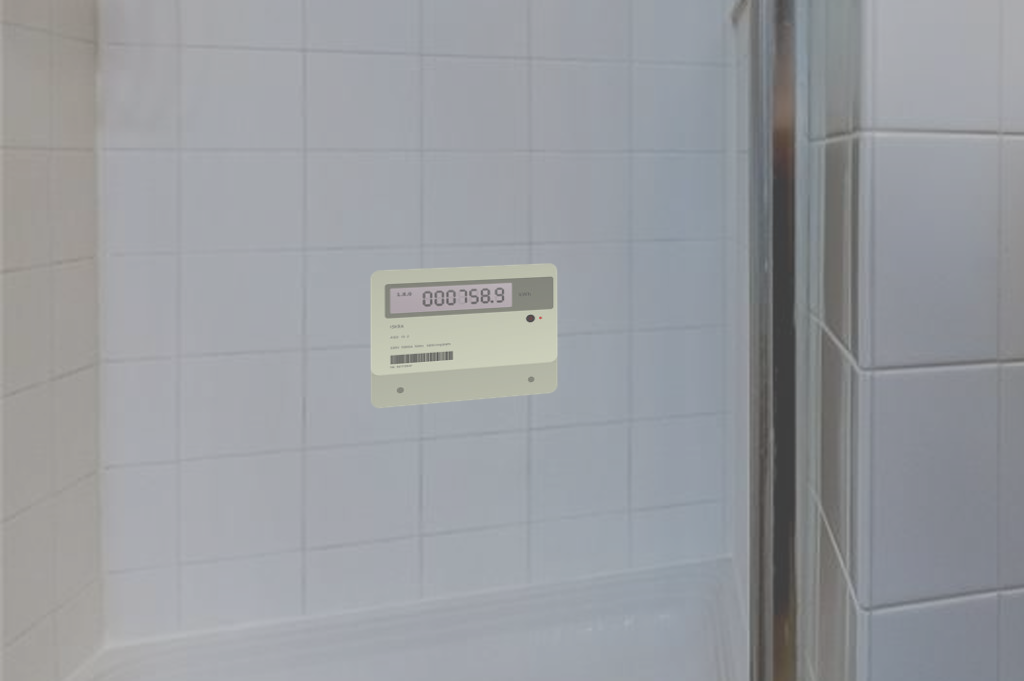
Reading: 758.9 kWh
